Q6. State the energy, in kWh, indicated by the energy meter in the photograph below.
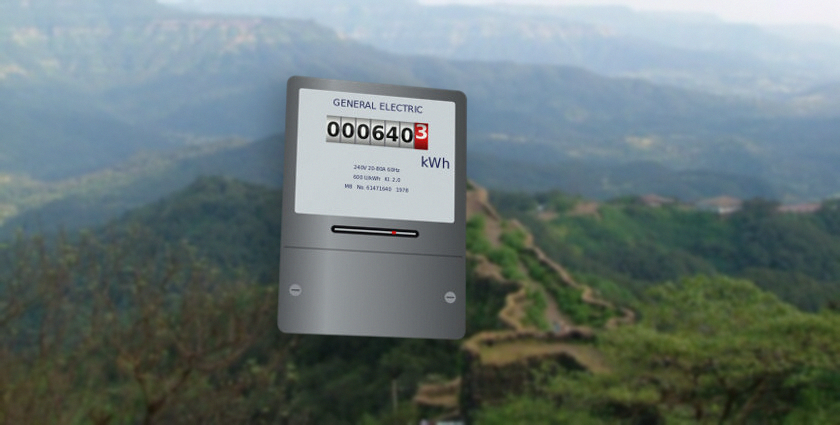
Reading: 640.3 kWh
